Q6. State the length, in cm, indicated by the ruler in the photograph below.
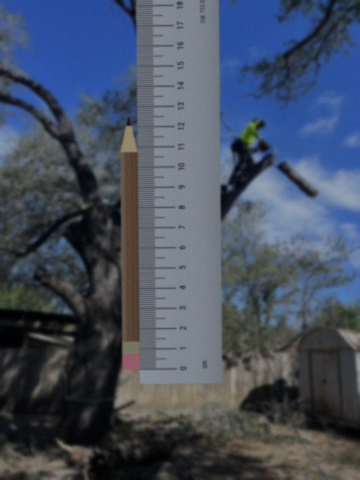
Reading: 12.5 cm
